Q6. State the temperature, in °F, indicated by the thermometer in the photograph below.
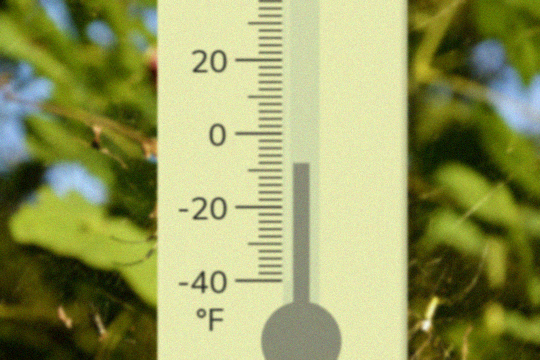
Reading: -8 °F
